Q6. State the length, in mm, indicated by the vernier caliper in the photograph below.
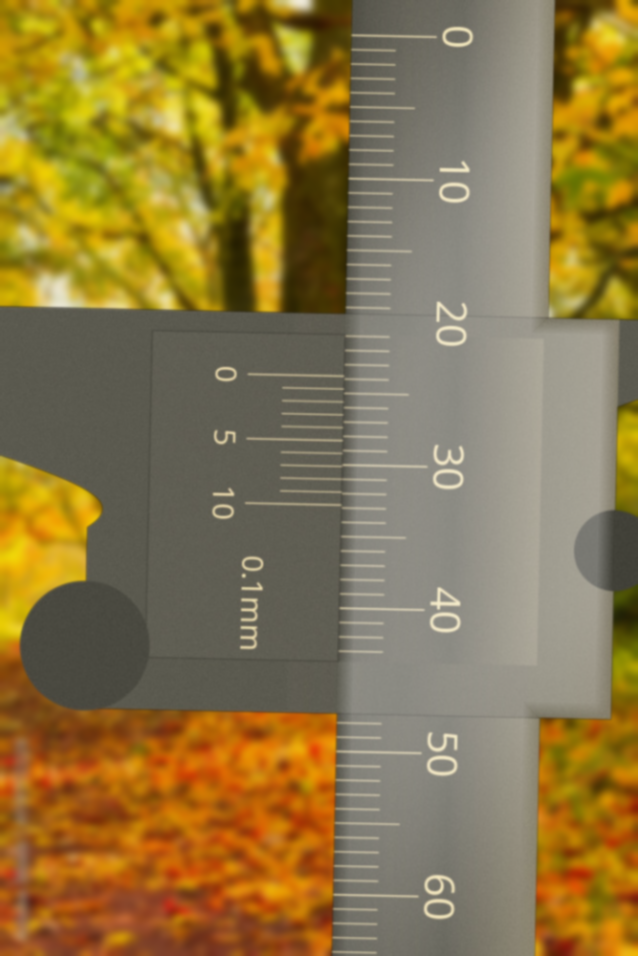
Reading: 23.8 mm
